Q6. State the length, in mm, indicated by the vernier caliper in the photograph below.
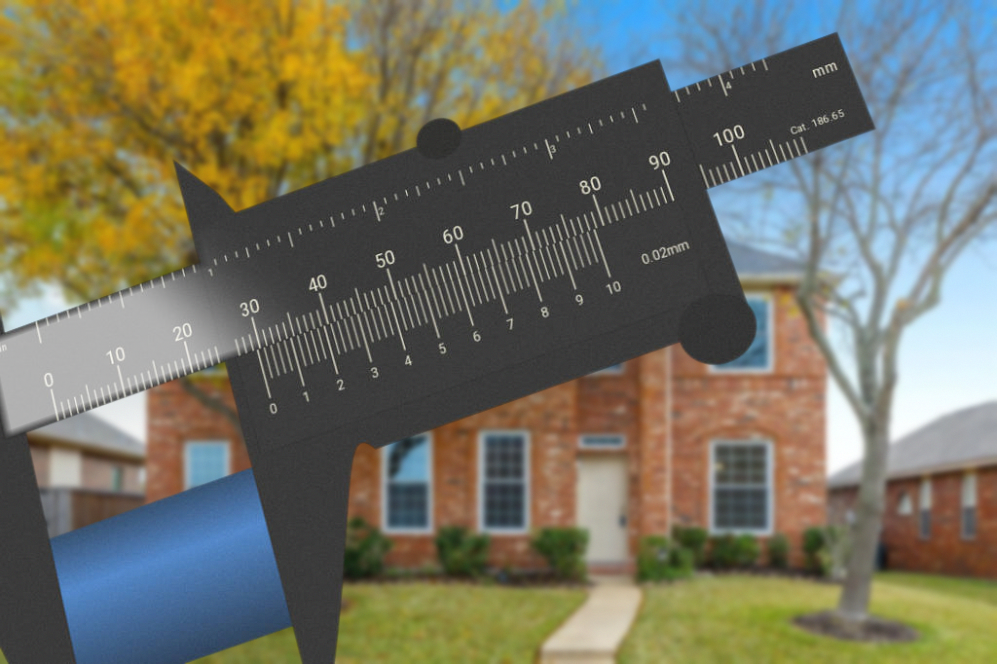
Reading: 29.6 mm
